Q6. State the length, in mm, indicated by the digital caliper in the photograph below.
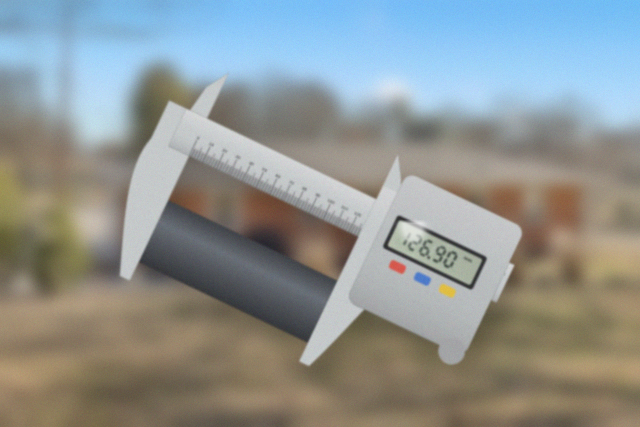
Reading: 126.90 mm
